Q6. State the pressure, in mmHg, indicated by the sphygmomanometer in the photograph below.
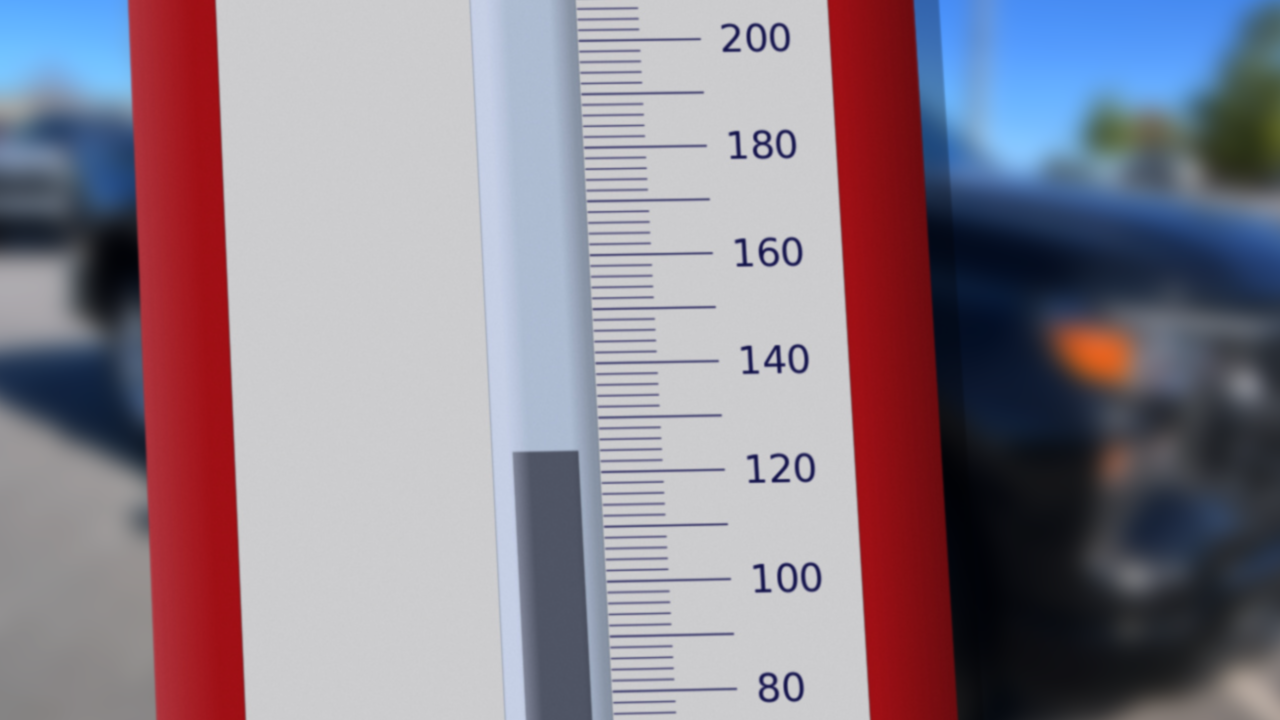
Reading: 124 mmHg
